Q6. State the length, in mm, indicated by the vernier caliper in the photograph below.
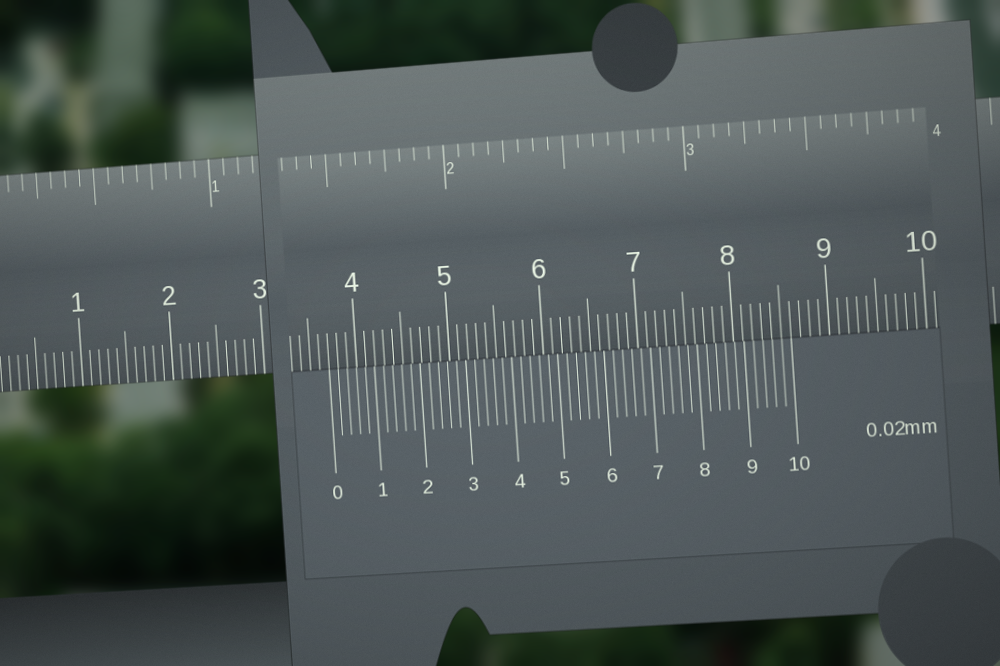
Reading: 37.0 mm
